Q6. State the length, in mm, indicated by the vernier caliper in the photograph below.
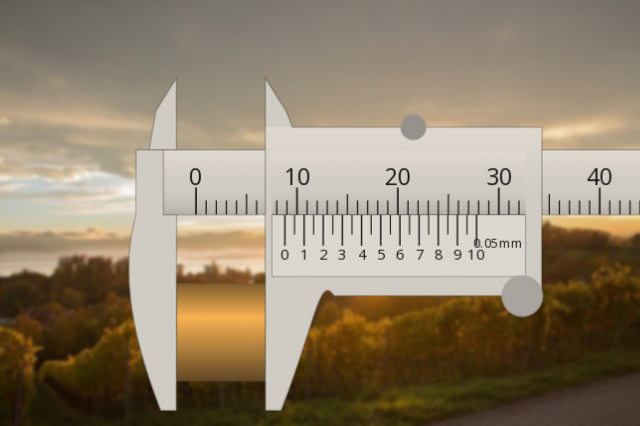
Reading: 8.8 mm
